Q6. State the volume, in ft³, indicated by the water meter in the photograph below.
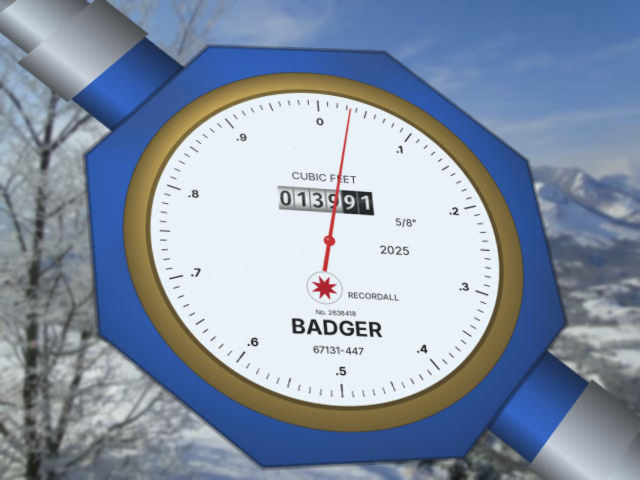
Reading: 13991.03 ft³
